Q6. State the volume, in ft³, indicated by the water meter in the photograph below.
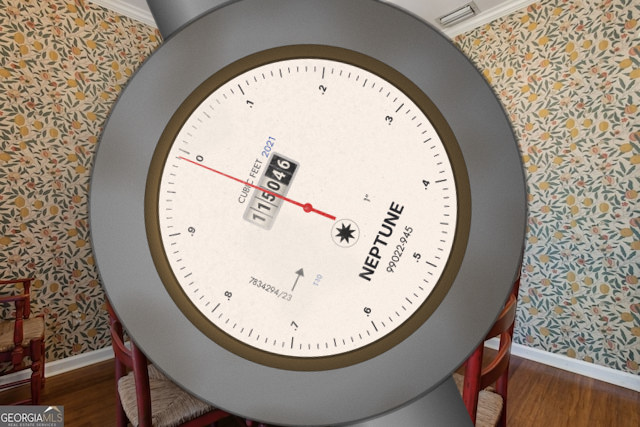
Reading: 115045.99 ft³
